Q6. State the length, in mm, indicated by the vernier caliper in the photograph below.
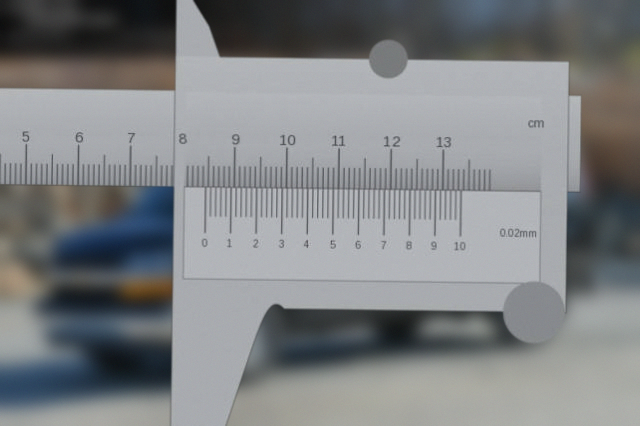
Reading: 84.5 mm
